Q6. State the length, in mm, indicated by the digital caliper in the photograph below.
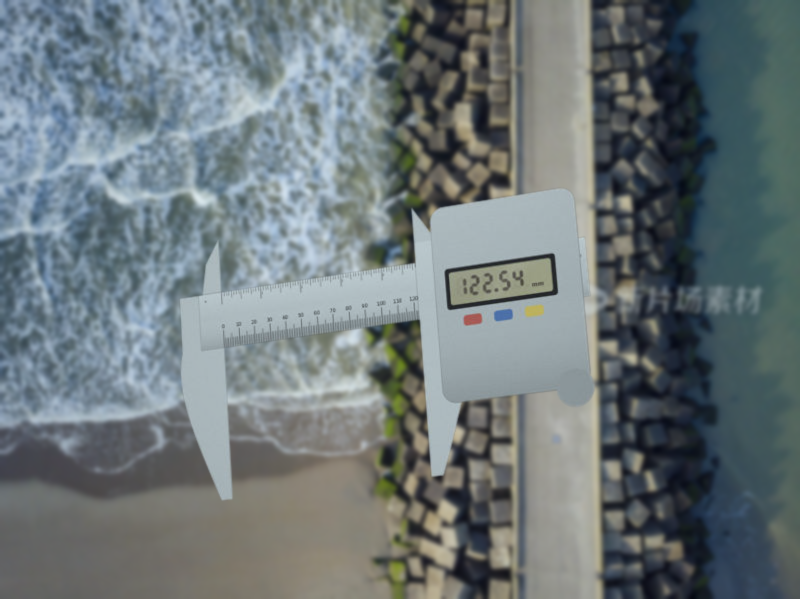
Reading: 122.54 mm
